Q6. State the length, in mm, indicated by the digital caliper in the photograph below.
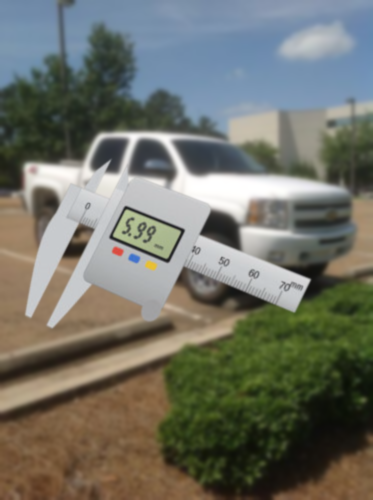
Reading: 5.99 mm
